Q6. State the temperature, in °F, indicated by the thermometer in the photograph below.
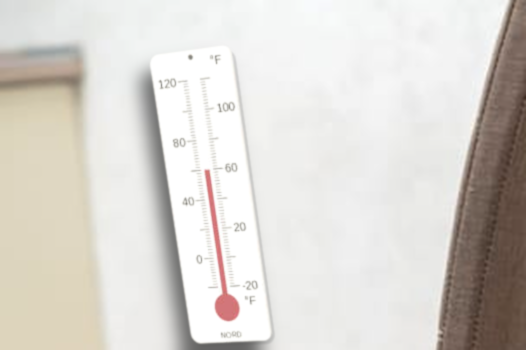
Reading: 60 °F
